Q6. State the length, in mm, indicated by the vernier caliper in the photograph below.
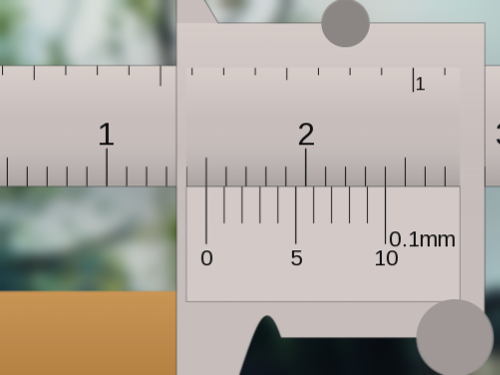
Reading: 15.0 mm
